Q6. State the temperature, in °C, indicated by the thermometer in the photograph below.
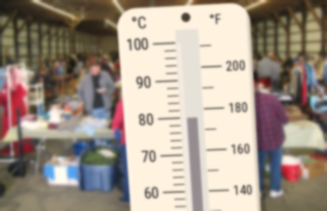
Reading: 80 °C
